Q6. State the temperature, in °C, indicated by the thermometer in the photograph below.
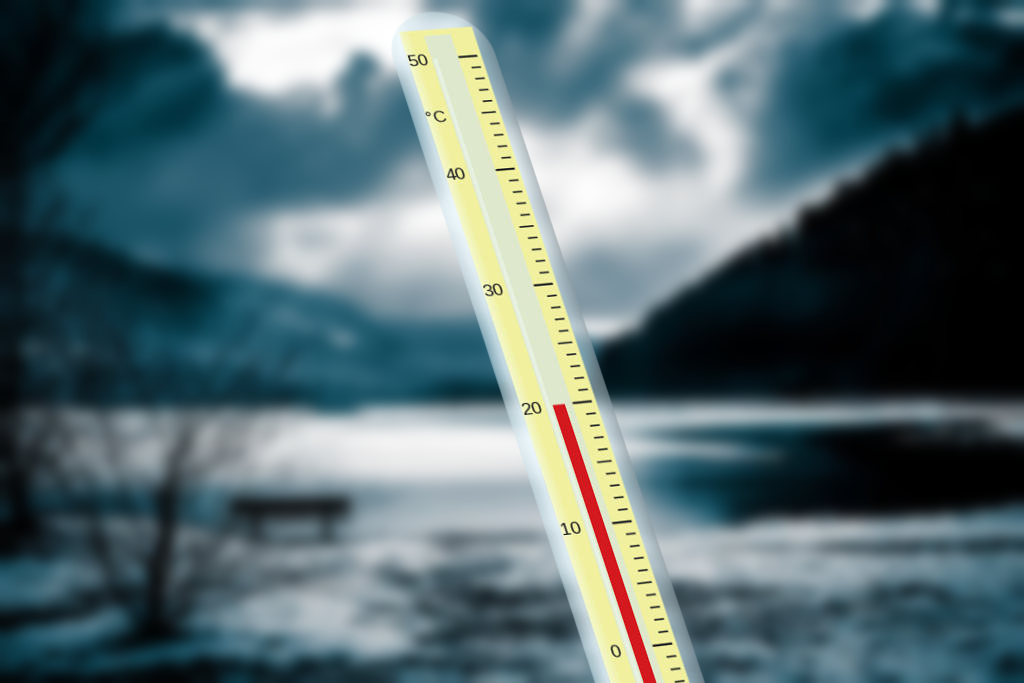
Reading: 20 °C
